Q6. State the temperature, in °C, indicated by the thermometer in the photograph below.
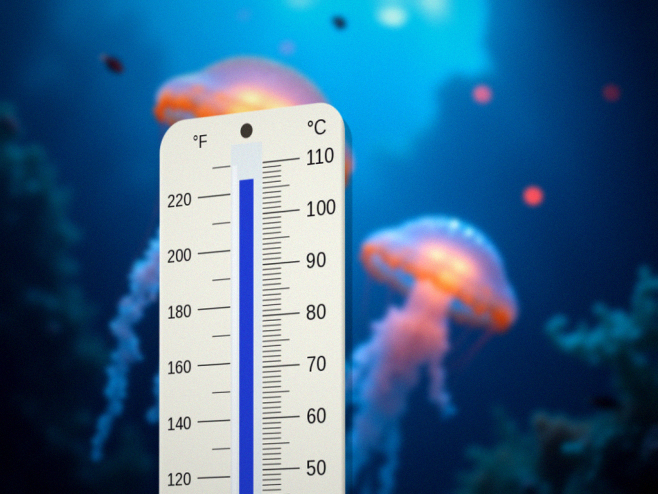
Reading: 107 °C
